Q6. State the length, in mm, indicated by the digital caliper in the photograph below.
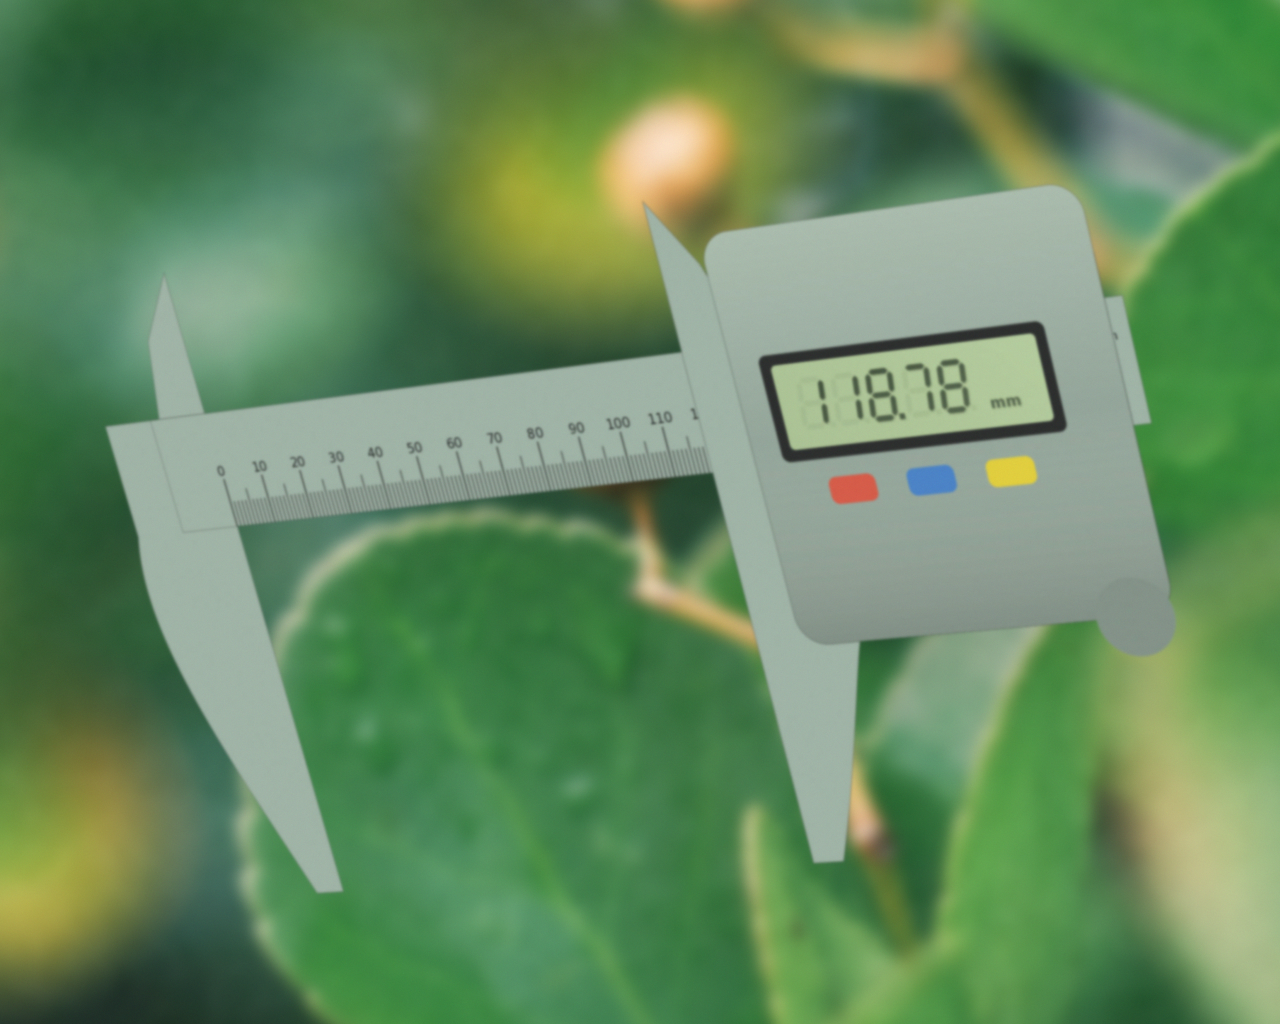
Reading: 118.78 mm
